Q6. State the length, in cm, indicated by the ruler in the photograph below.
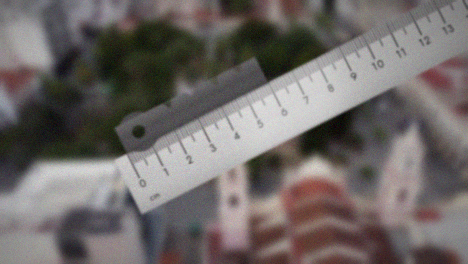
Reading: 6 cm
